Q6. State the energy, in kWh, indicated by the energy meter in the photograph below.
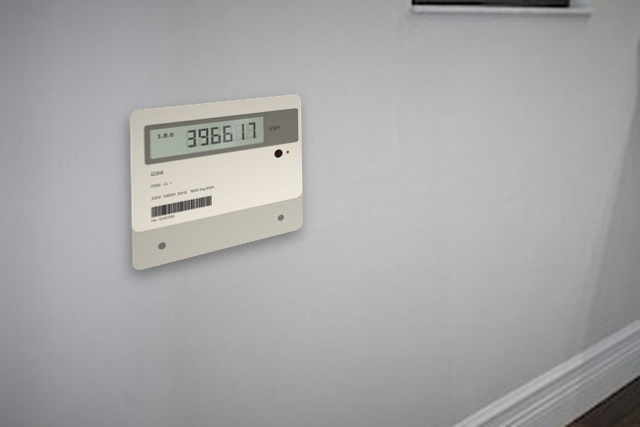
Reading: 396617 kWh
